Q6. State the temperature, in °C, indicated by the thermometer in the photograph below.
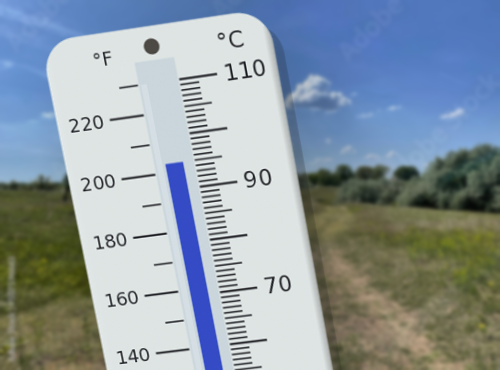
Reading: 95 °C
